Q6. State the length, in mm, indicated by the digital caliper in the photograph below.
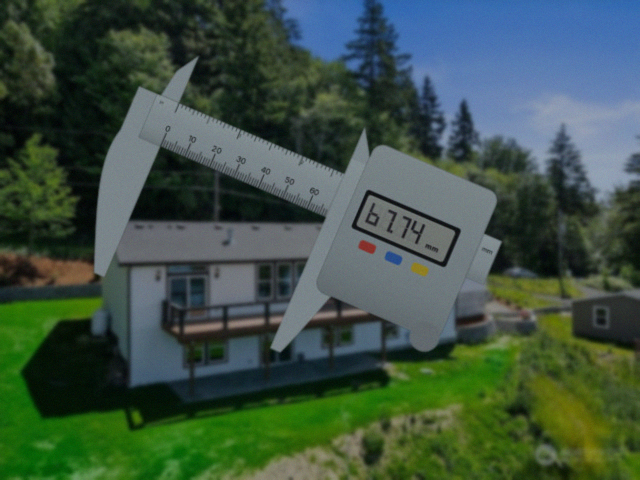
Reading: 67.74 mm
